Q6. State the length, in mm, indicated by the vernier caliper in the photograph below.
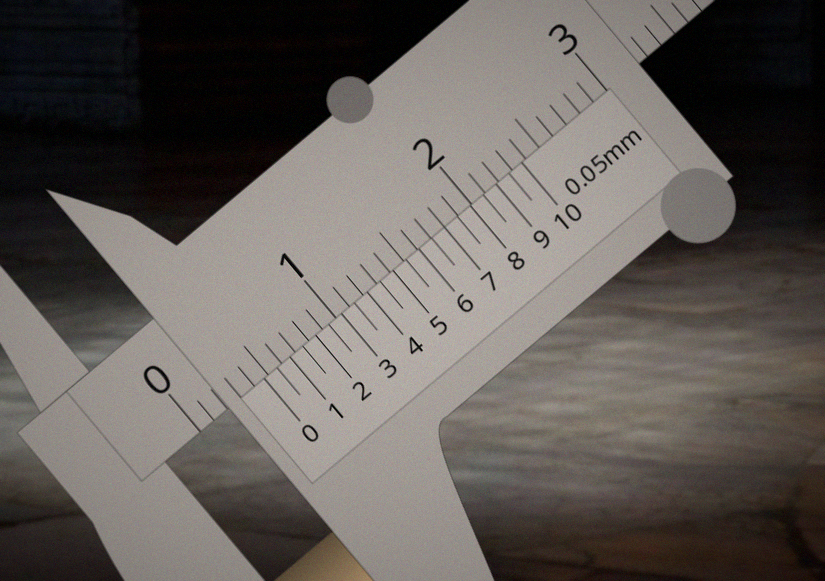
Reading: 4.7 mm
